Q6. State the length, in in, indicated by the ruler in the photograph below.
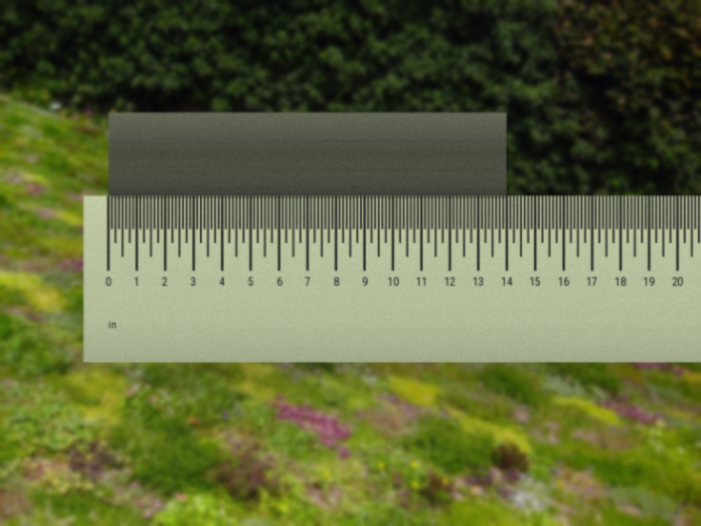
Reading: 14 in
